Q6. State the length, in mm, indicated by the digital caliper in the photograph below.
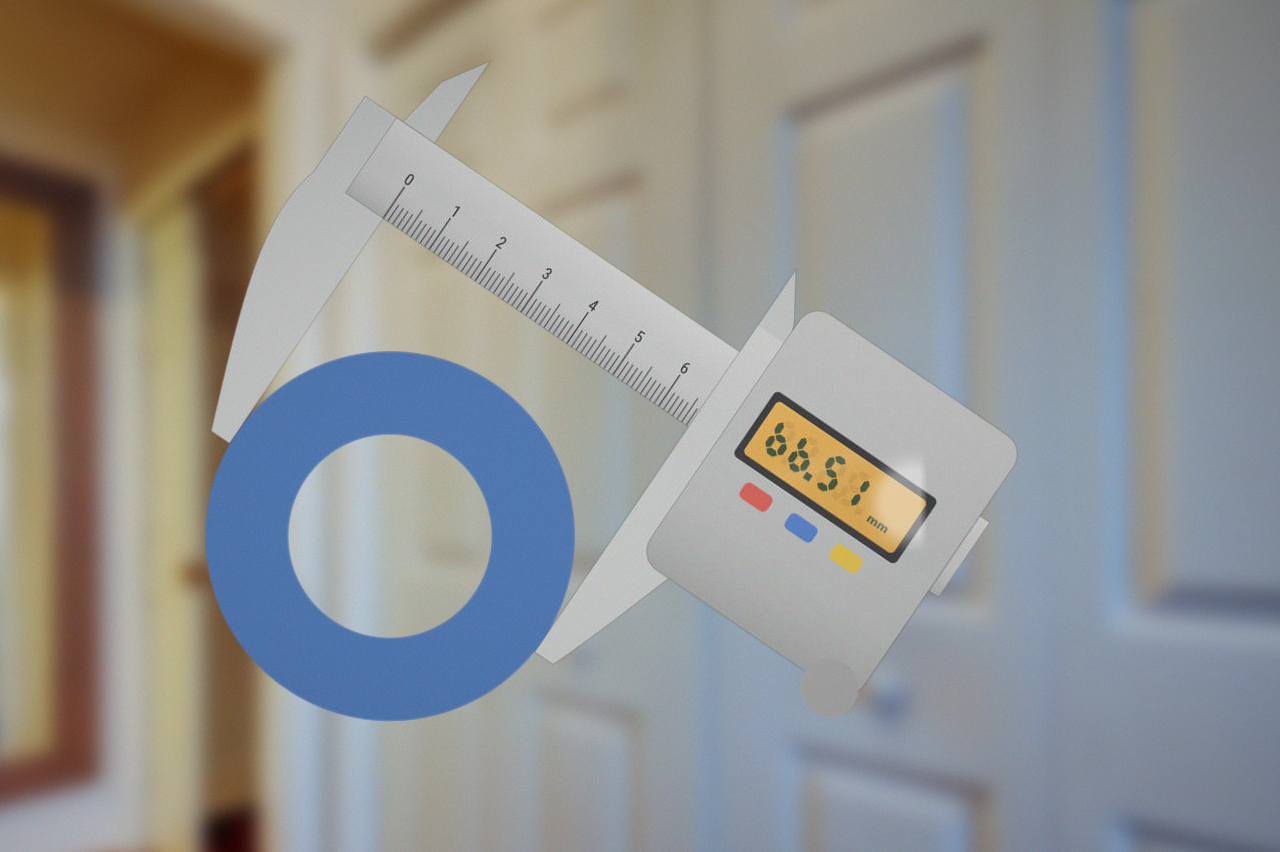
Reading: 66.51 mm
